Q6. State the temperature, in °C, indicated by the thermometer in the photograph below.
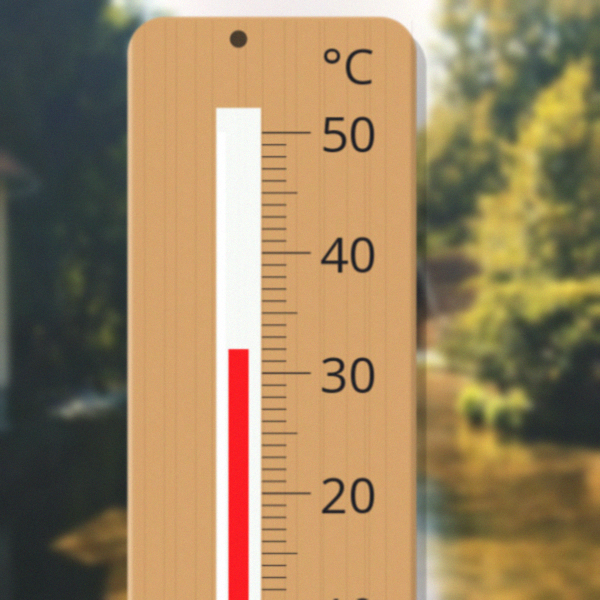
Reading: 32 °C
